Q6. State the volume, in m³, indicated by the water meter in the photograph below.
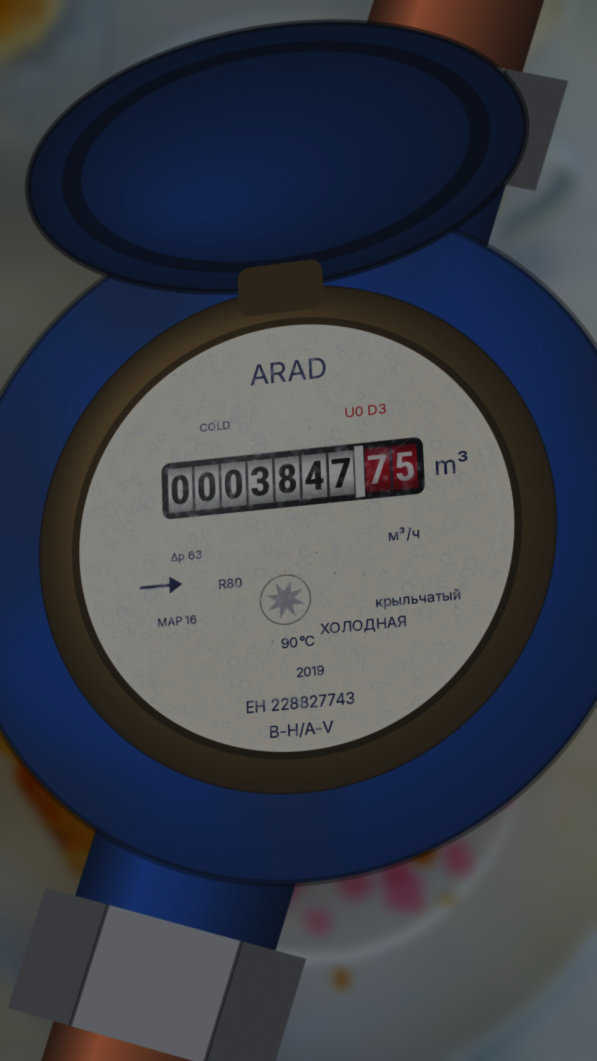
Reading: 3847.75 m³
